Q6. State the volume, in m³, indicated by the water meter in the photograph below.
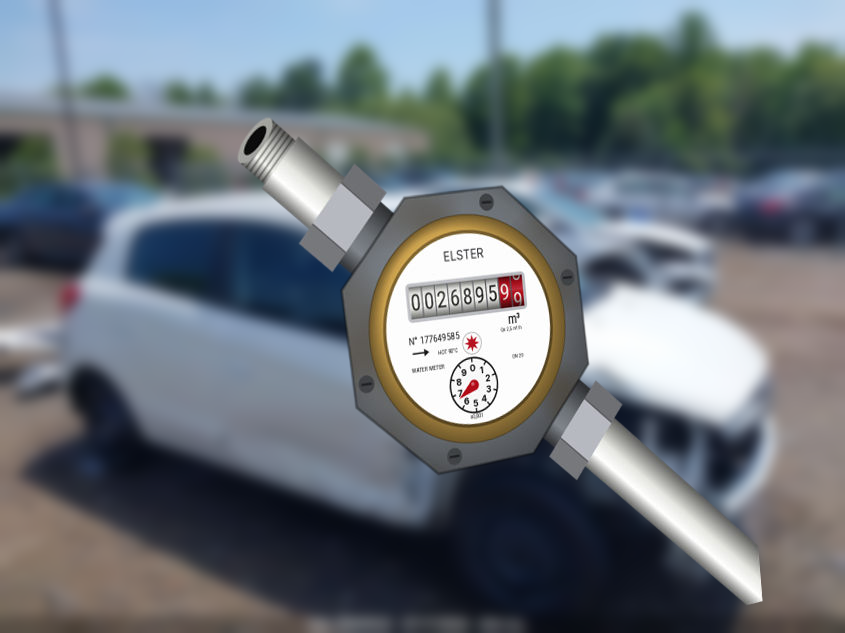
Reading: 26895.986 m³
